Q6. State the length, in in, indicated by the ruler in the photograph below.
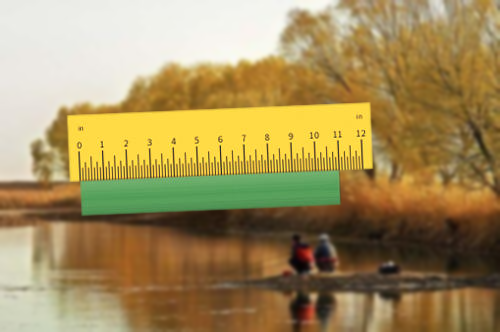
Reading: 11 in
